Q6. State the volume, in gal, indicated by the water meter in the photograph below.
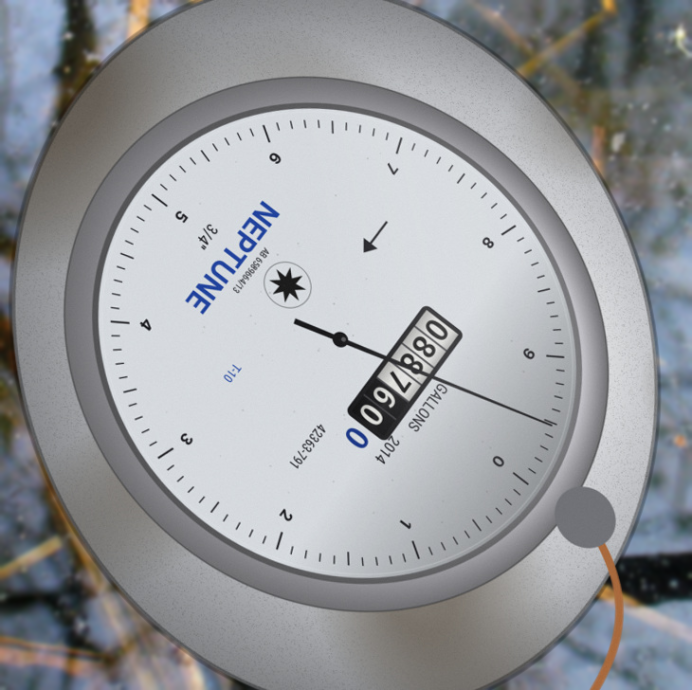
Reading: 887599.5 gal
